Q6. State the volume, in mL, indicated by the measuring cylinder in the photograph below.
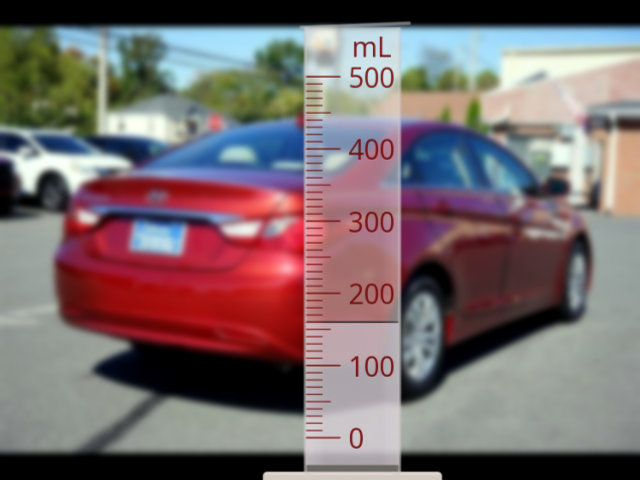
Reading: 160 mL
